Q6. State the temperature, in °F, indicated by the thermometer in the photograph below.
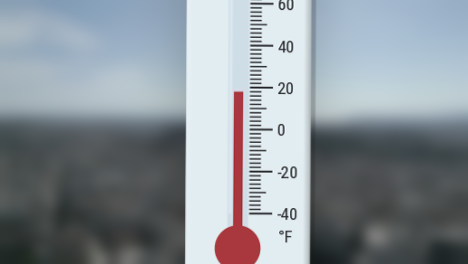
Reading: 18 °F
